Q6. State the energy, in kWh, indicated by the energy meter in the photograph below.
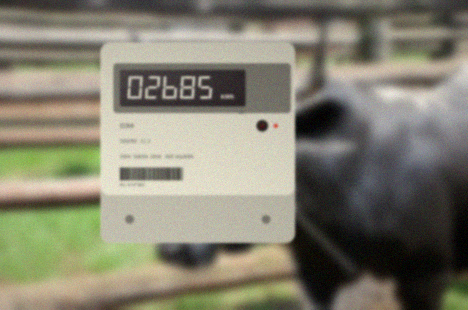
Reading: 2685 kWh
